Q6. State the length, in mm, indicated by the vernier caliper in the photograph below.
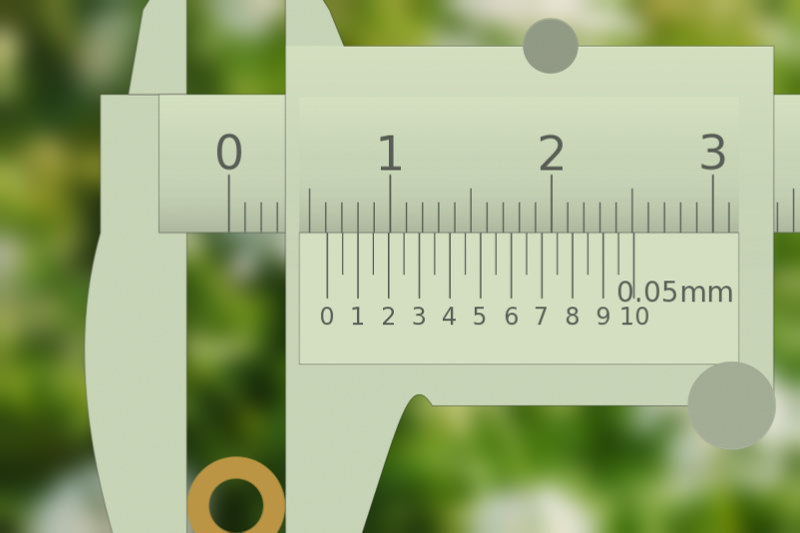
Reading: 6.1 mm
